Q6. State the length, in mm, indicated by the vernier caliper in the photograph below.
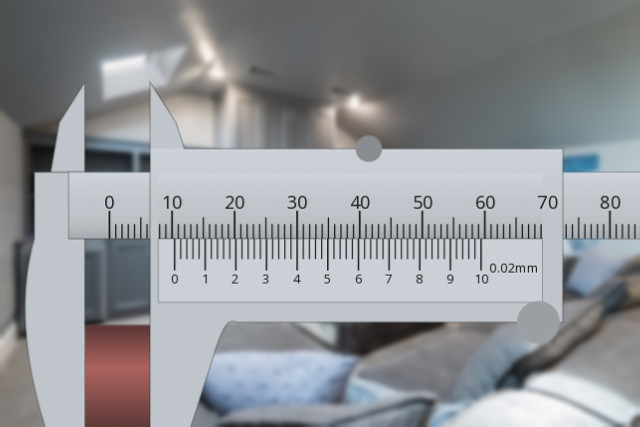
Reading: 10.4 mm
